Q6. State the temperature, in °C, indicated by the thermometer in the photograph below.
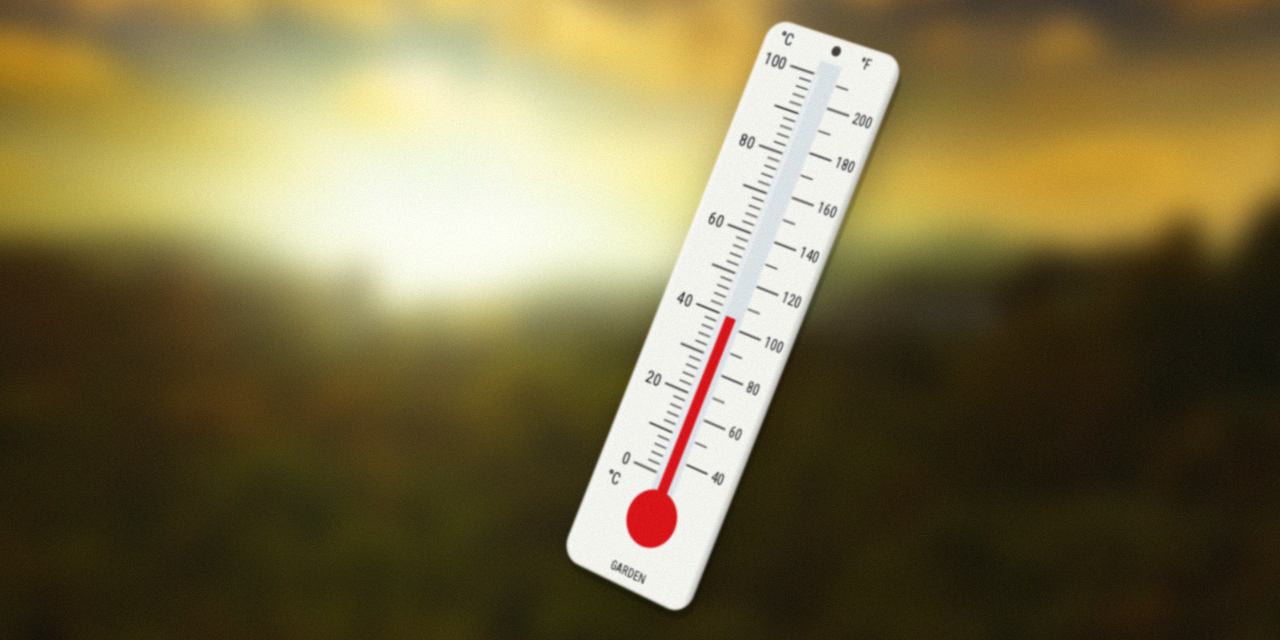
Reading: 40 °C
